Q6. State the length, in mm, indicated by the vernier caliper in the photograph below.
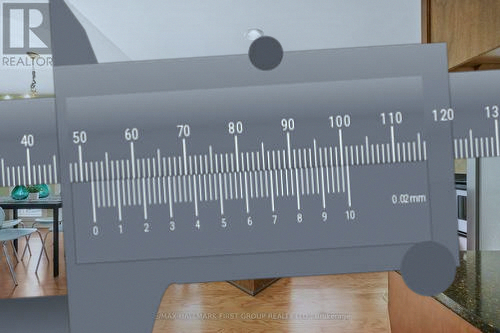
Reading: 52.0 mm
